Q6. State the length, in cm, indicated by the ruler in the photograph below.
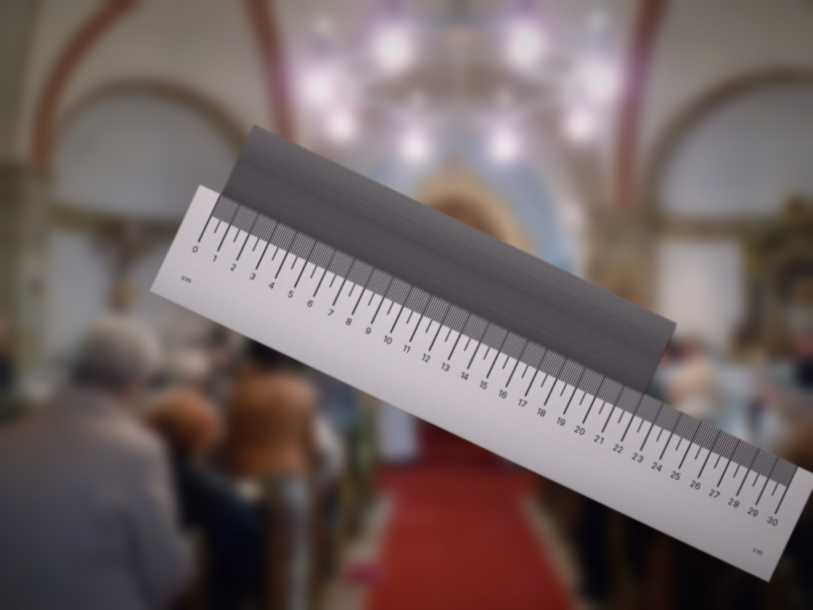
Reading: 22 cm
